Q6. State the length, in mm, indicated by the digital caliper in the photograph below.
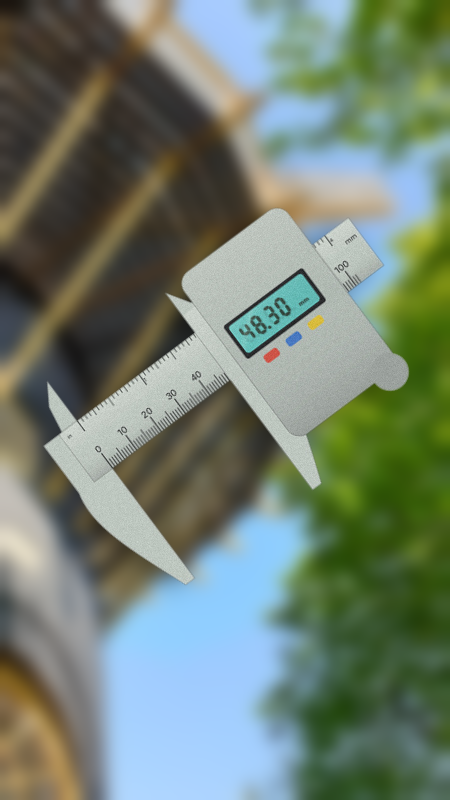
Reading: 48.30 mm
